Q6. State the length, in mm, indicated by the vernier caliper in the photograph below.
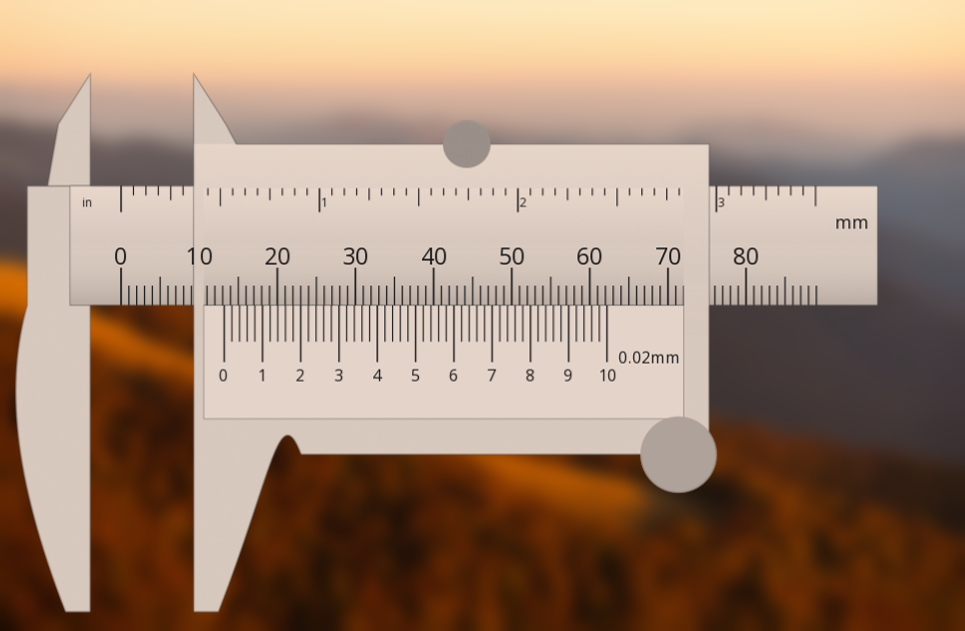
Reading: 13.2 mm
